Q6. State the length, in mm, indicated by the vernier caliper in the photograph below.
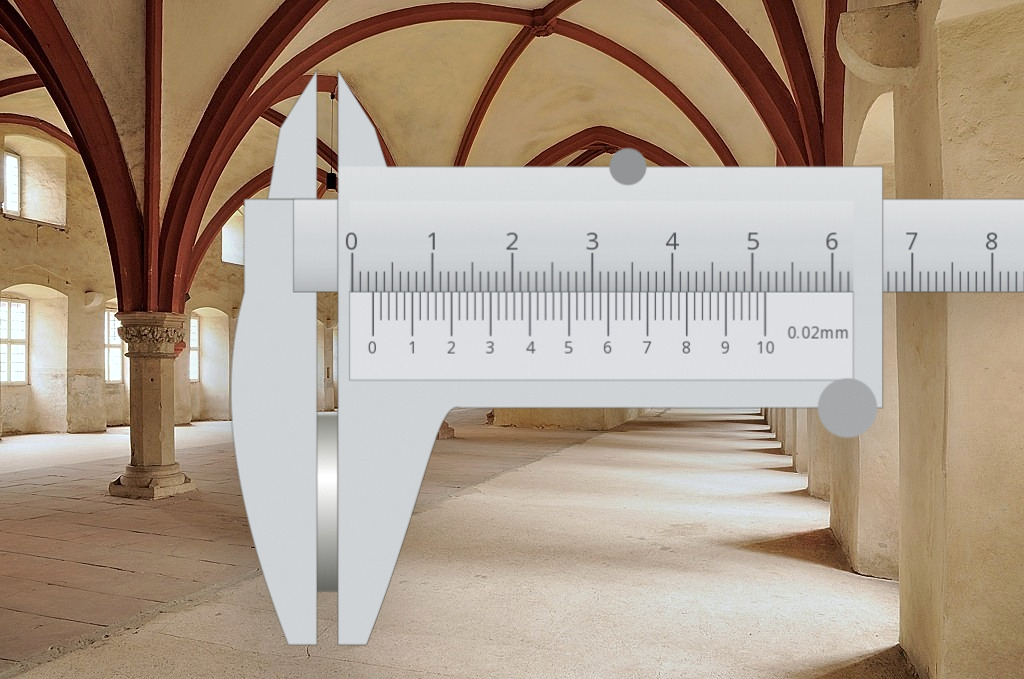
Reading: 2.6 mm
